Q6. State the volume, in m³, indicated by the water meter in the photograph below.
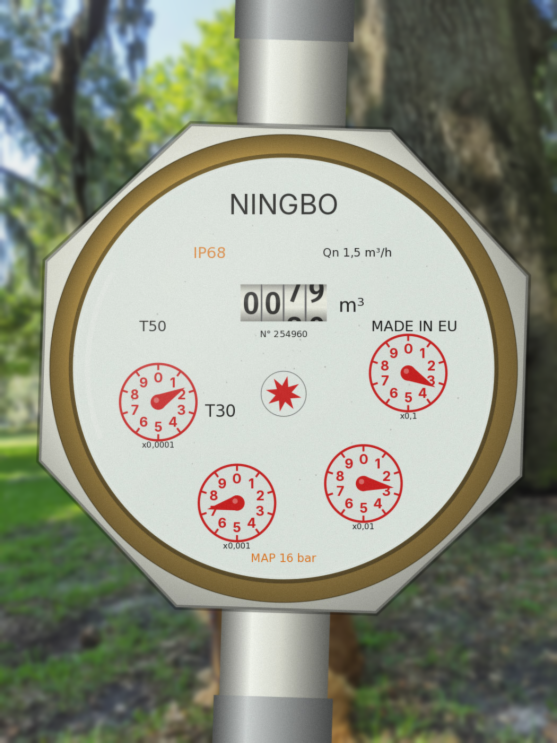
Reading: 79.3271 m³
